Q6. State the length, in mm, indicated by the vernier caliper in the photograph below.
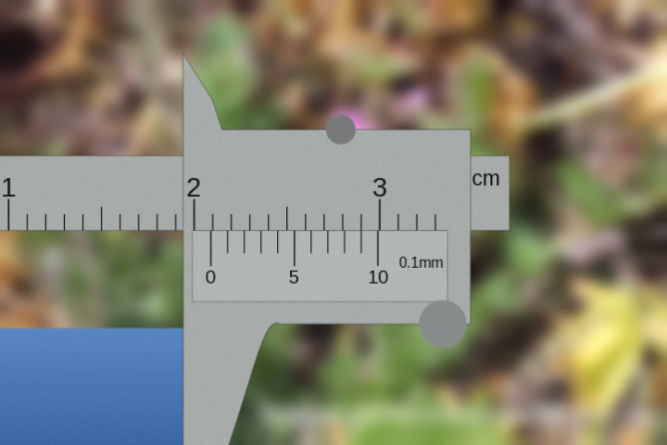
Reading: 20.9 mm
